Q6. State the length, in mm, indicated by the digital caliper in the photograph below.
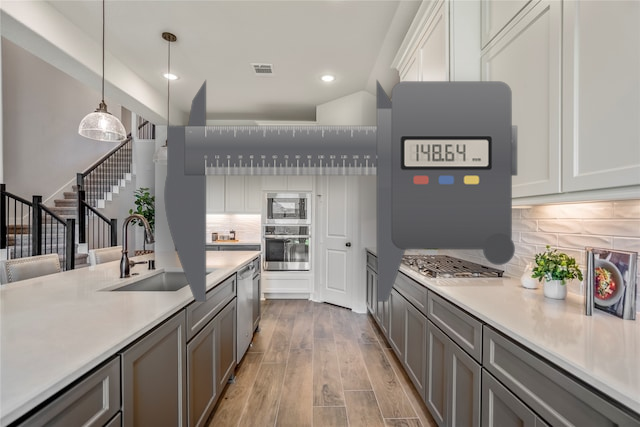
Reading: 148.64 mm
